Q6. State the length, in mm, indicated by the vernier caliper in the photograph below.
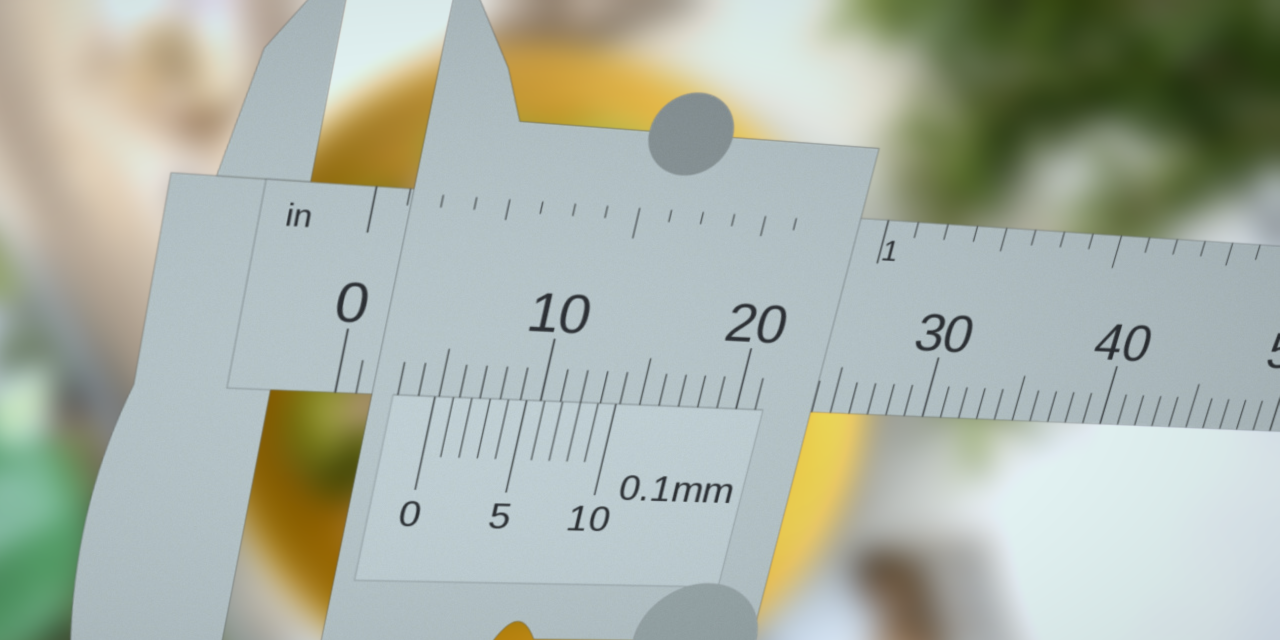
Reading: 4.8 mm
